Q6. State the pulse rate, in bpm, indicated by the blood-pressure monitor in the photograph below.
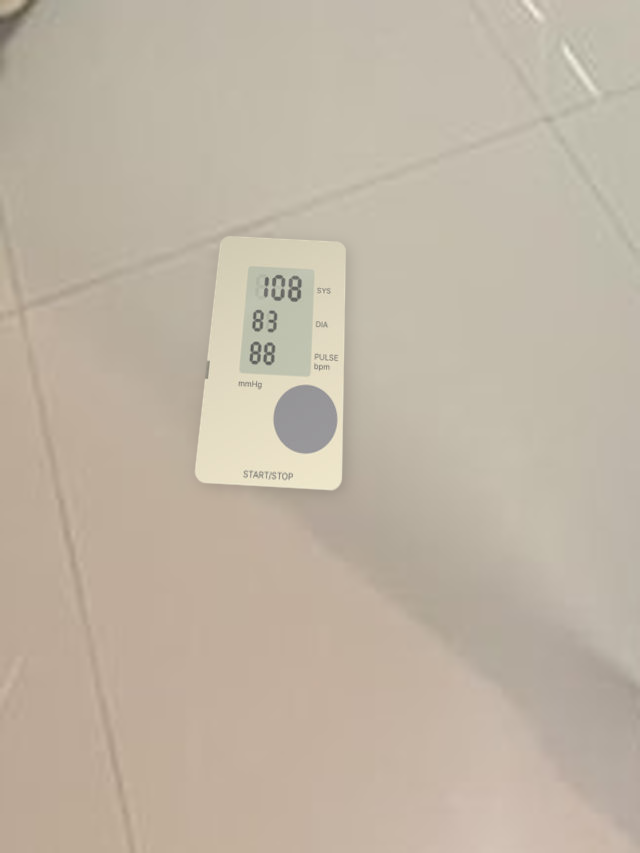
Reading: 88 bpm
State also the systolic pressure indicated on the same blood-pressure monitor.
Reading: 108 mmHg
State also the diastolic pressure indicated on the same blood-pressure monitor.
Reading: 83 mmHg
